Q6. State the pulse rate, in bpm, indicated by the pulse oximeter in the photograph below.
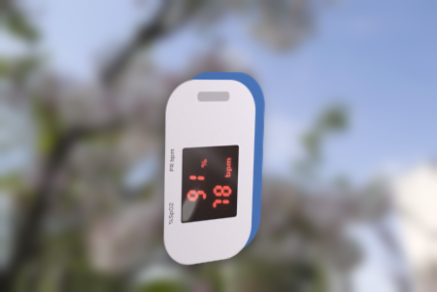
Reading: 78 bpm
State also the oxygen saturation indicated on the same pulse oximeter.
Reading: 91 %
